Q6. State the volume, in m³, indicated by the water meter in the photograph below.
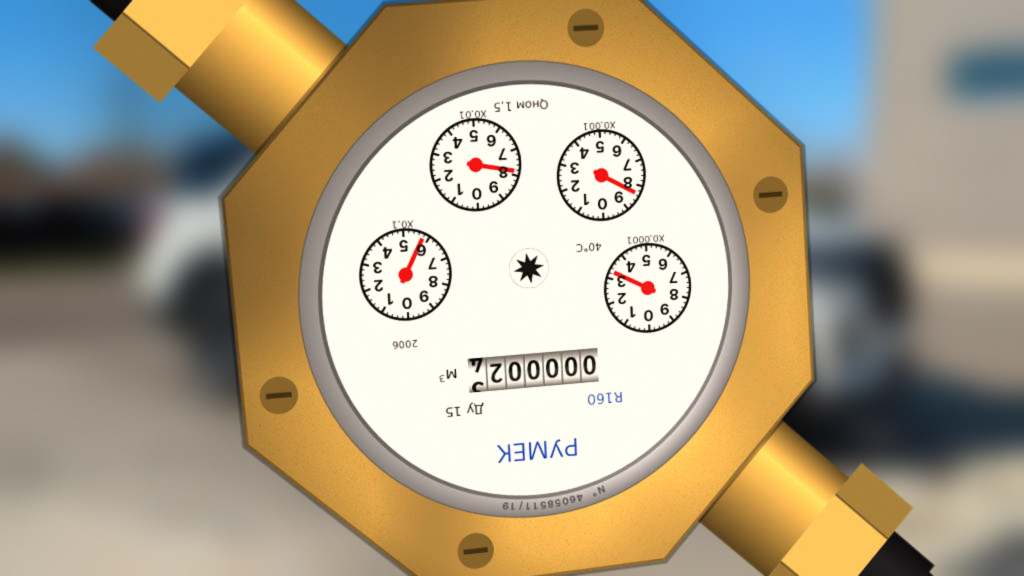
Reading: 23.5783 m³
